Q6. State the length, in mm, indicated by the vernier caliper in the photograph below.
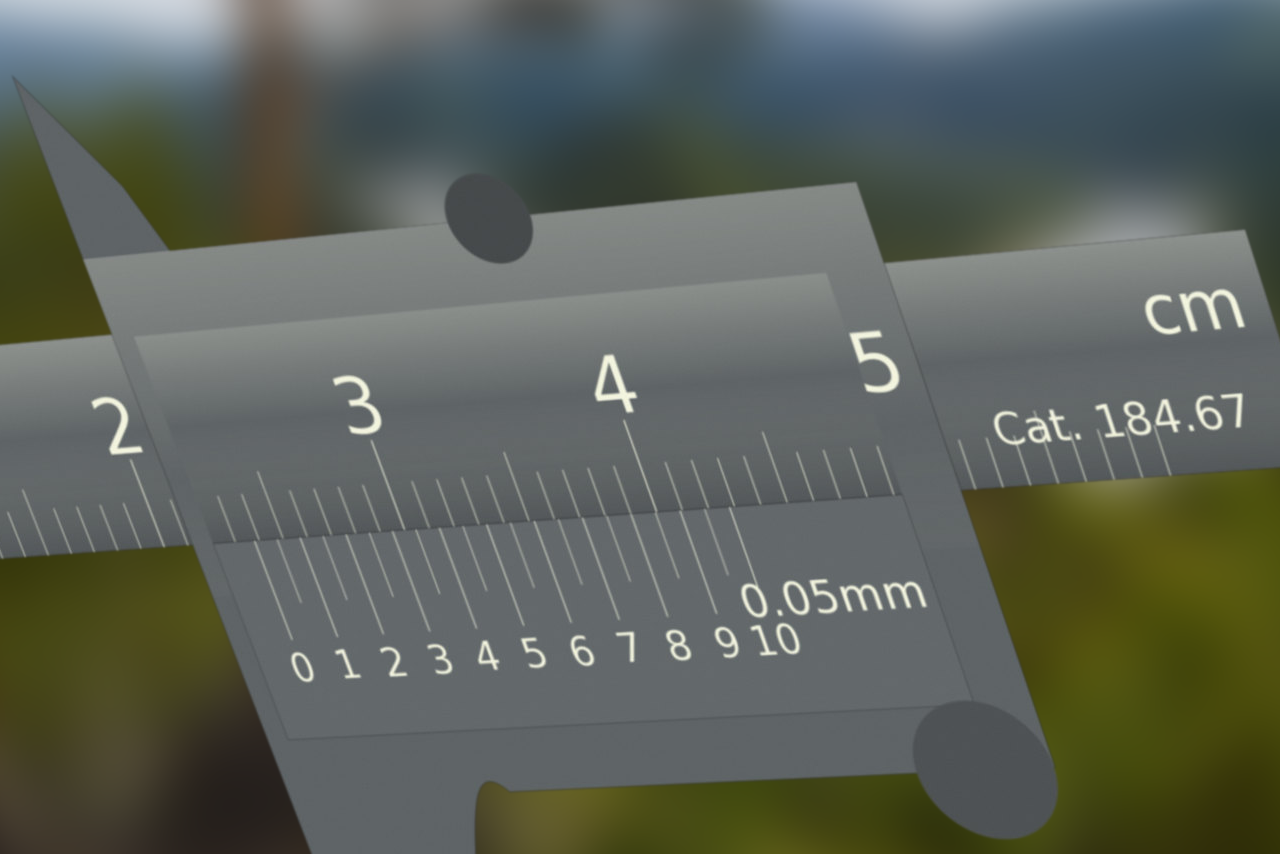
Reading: 23.8 mm
